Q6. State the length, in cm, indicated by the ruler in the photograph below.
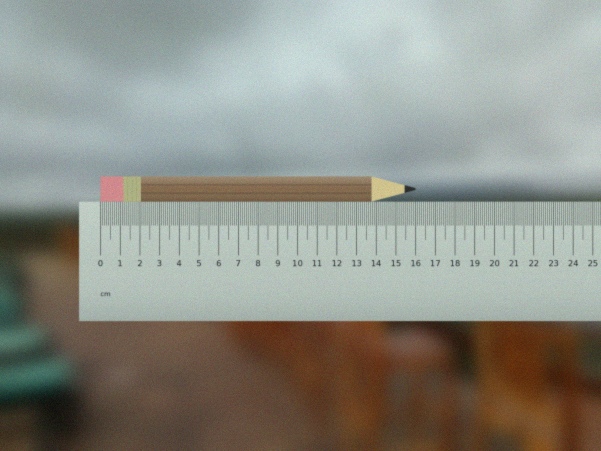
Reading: 16 cm
